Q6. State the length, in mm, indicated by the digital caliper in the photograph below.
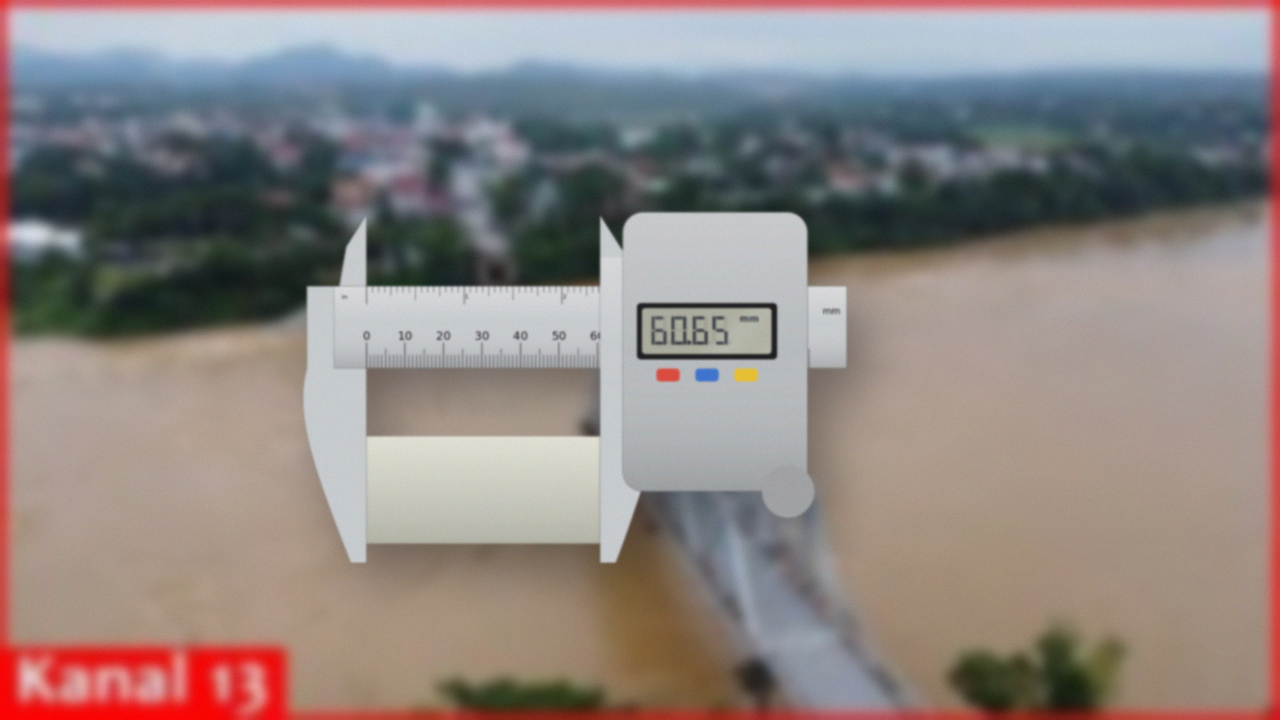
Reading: 60.65 mm
